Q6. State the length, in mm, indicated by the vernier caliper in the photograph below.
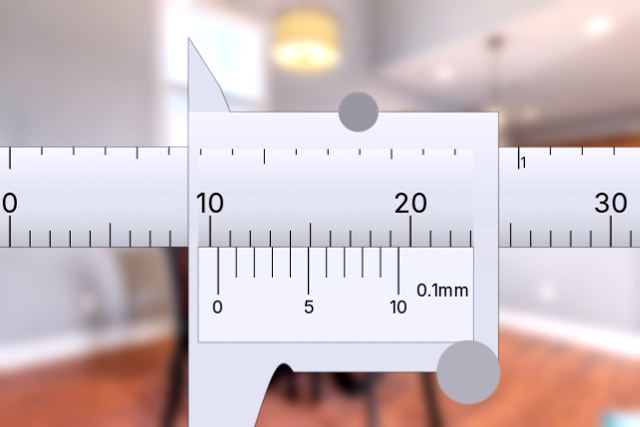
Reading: 10.4 mm
